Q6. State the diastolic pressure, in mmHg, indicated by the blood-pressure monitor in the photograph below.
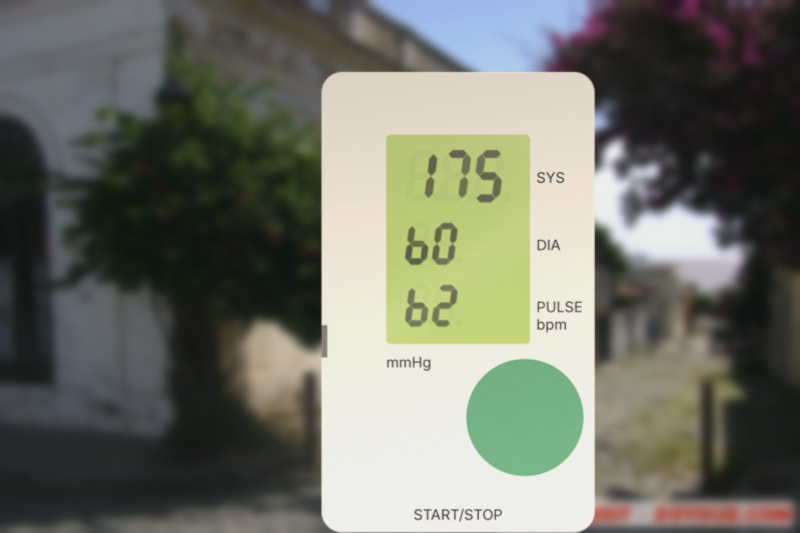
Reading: 60 mmHg
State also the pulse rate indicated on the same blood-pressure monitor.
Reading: 62 bpm
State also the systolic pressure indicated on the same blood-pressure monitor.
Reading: 175 mmHg
